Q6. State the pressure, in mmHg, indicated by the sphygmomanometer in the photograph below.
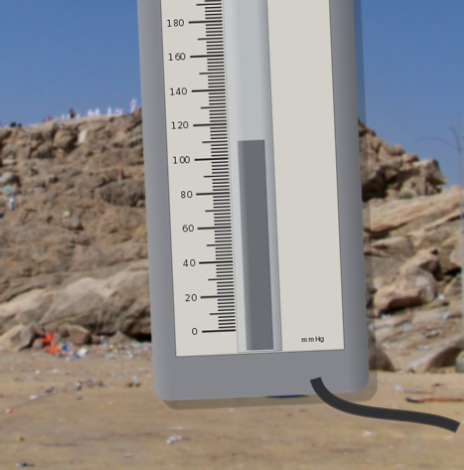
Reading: 110 mmHg
